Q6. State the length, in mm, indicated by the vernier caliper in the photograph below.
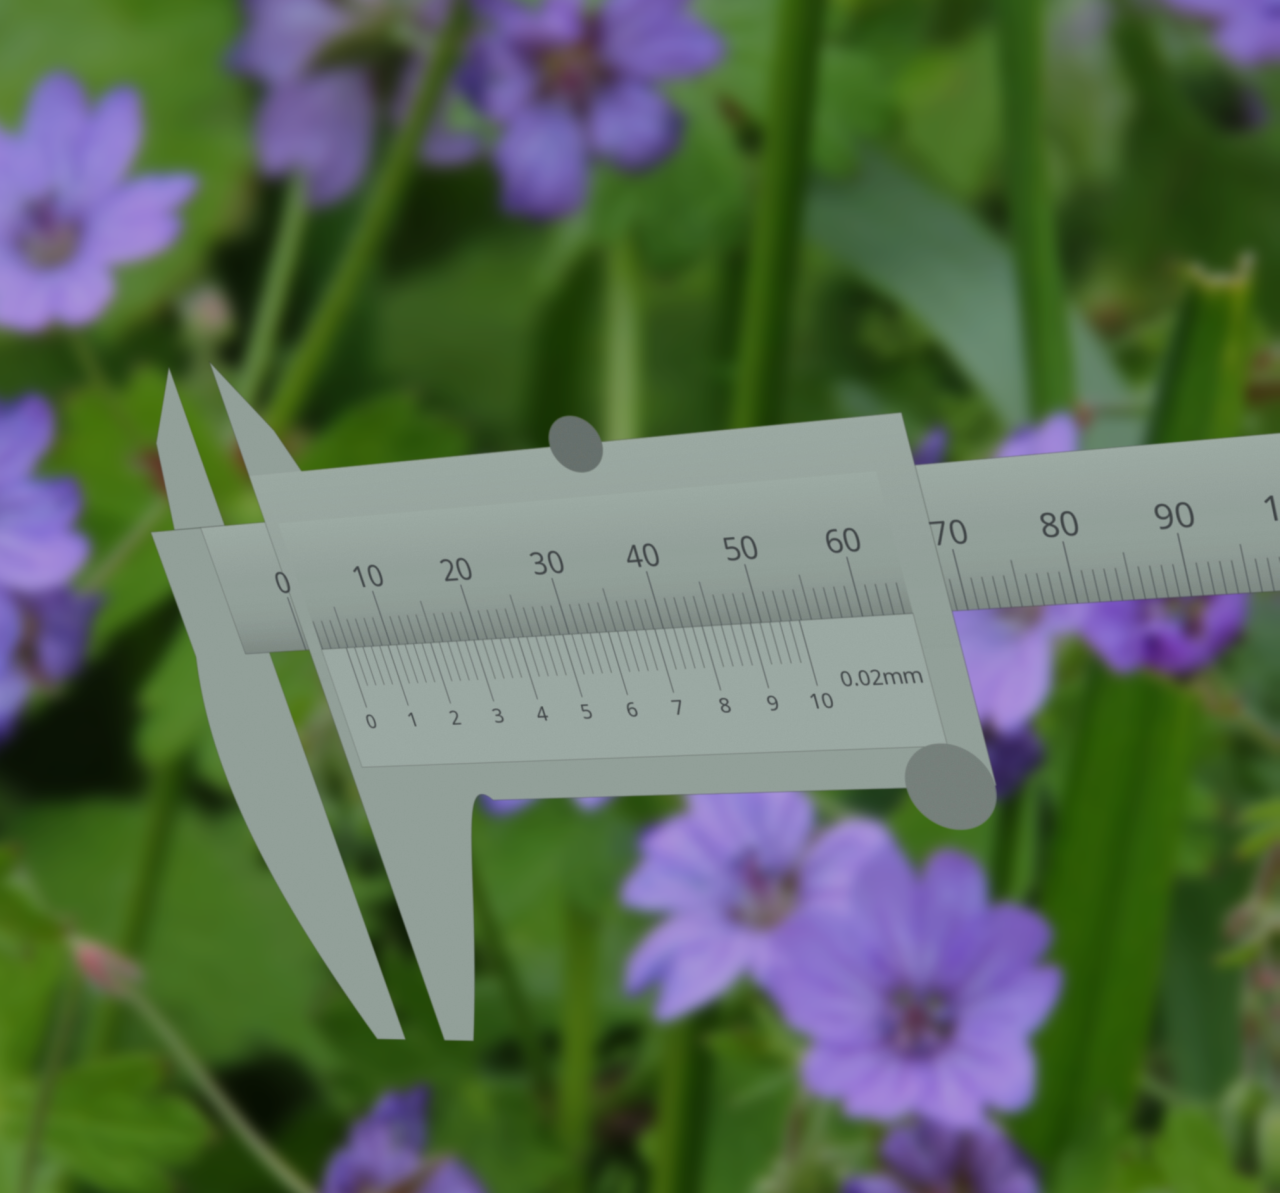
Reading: 4.8 mm
